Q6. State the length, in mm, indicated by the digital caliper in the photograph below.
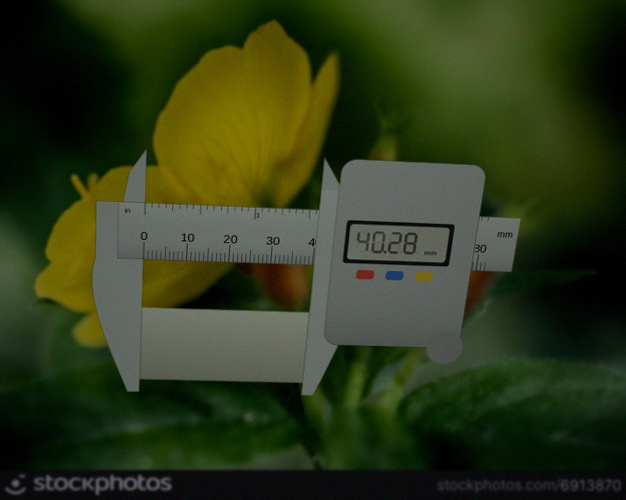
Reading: 40.28 mm
